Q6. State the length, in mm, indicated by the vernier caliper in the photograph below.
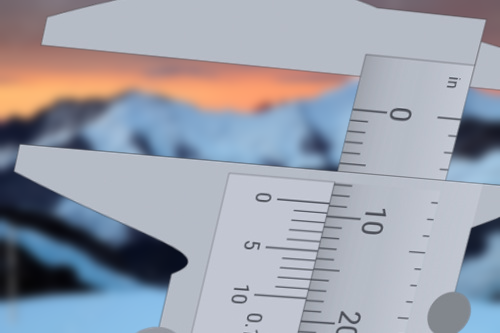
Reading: 8.8 mm
